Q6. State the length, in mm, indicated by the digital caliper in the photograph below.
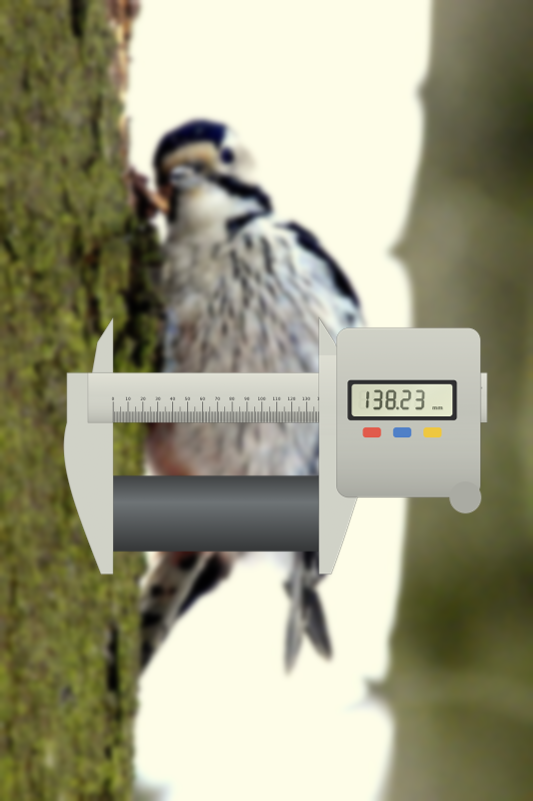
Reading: 138.23 mm
